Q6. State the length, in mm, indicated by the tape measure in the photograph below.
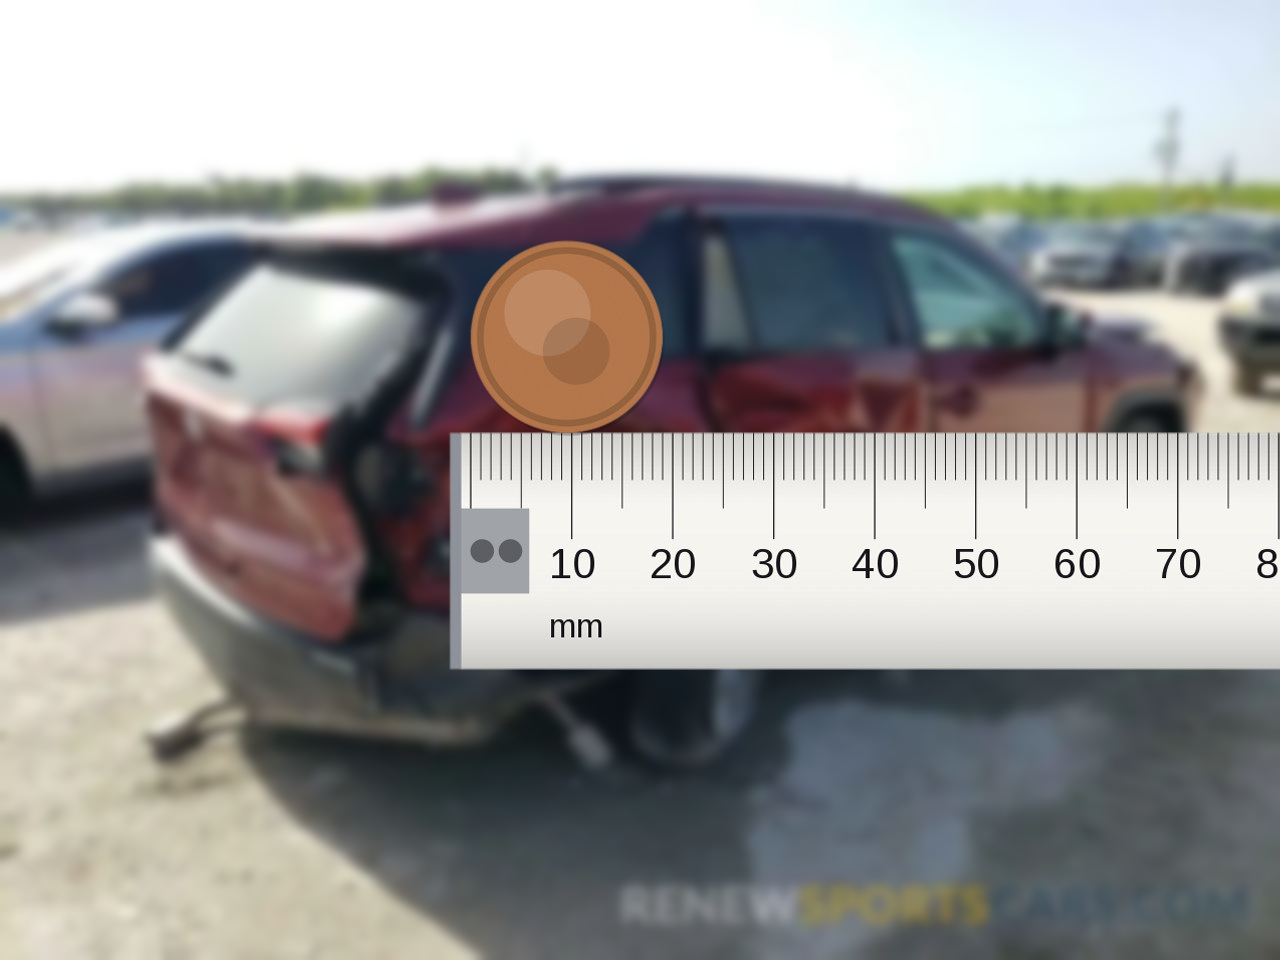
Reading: 19 mm
